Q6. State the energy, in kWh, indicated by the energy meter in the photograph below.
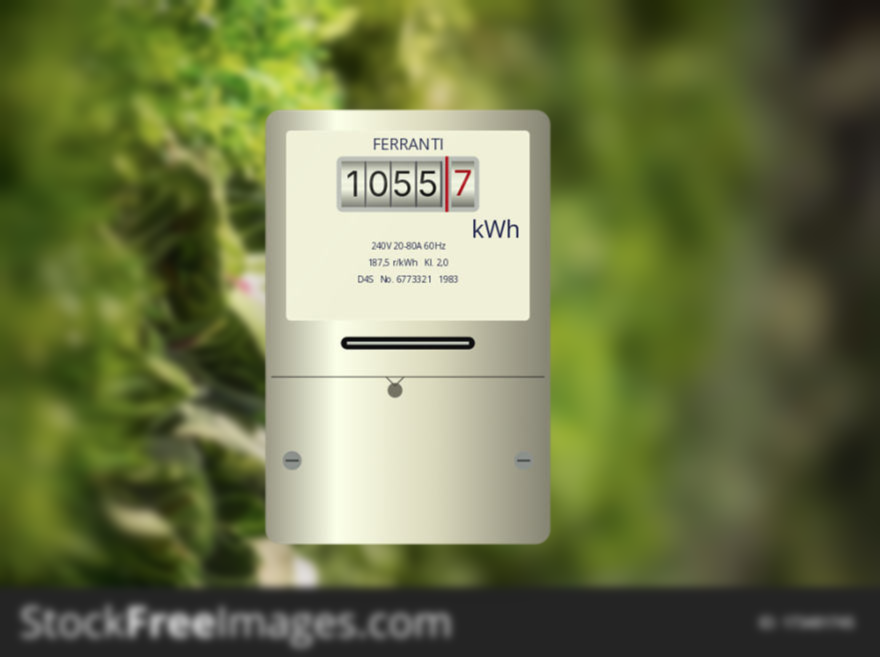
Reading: 1055.7 kWh
